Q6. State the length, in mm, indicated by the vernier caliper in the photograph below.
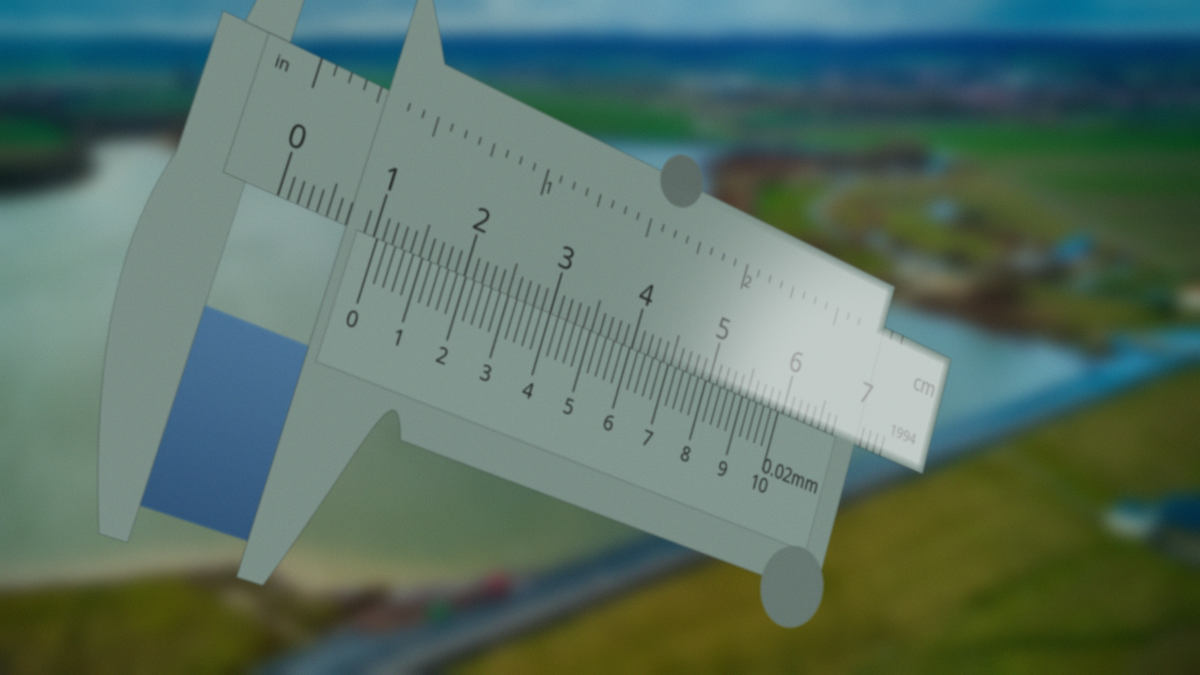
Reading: 10.4 mm
